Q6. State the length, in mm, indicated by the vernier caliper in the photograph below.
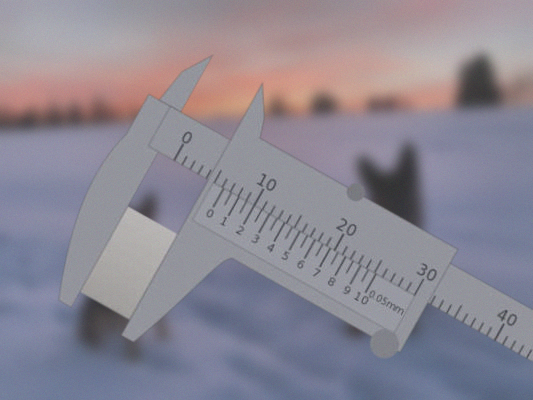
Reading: 6.2 mm
